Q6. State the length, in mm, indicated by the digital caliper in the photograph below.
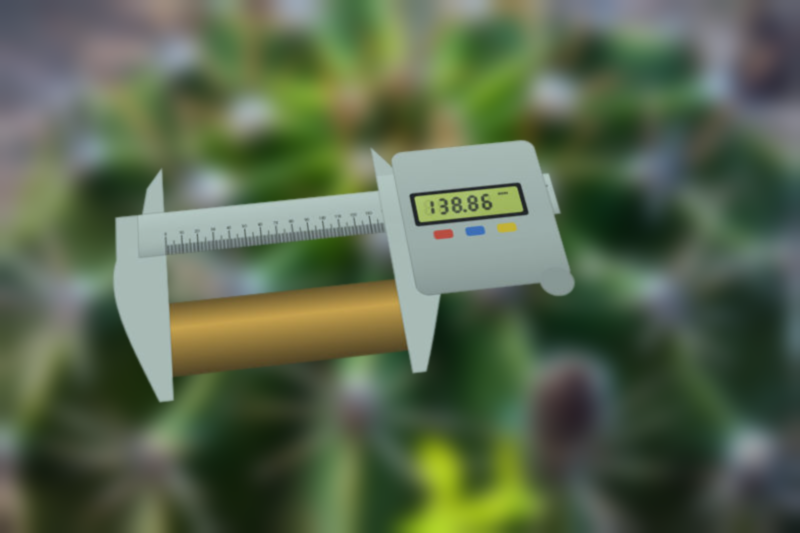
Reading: 138.86 mm
